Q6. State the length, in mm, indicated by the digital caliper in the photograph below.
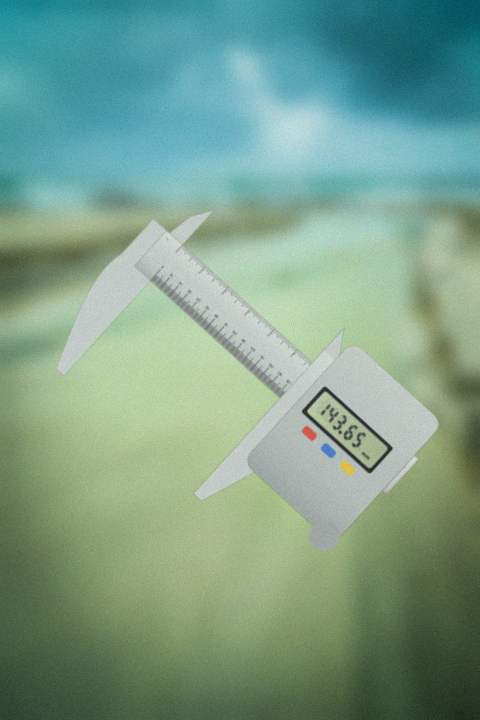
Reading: 143.65 mm
